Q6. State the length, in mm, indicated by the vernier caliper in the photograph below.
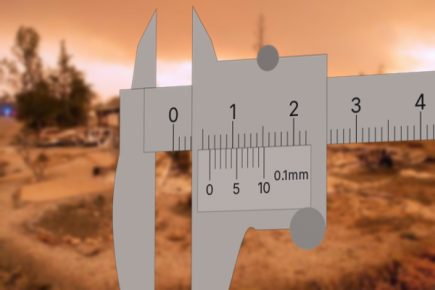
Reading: 6.2 mm
